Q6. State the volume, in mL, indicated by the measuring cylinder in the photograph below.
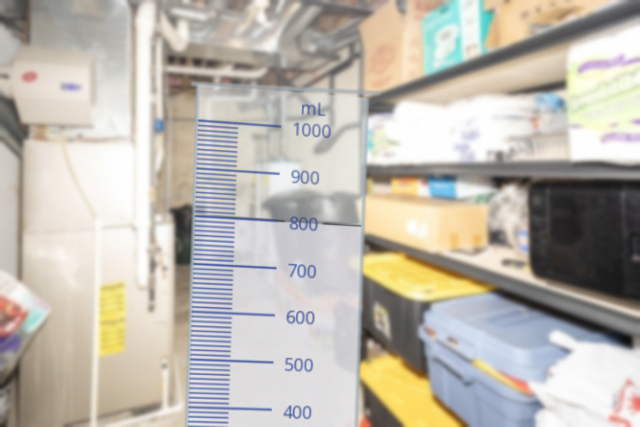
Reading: 800 mL
